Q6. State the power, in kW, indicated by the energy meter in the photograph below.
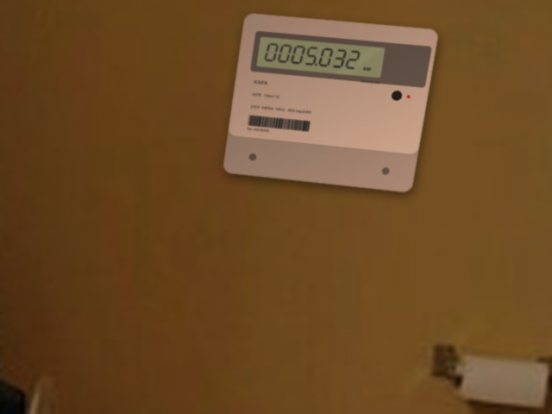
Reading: 5.032 kW
